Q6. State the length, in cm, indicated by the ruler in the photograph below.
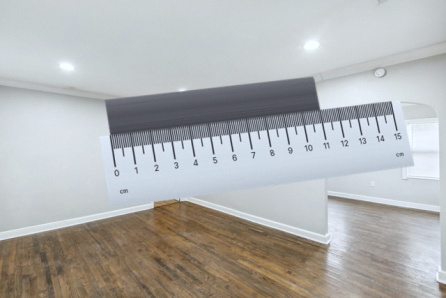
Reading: 11 cm
